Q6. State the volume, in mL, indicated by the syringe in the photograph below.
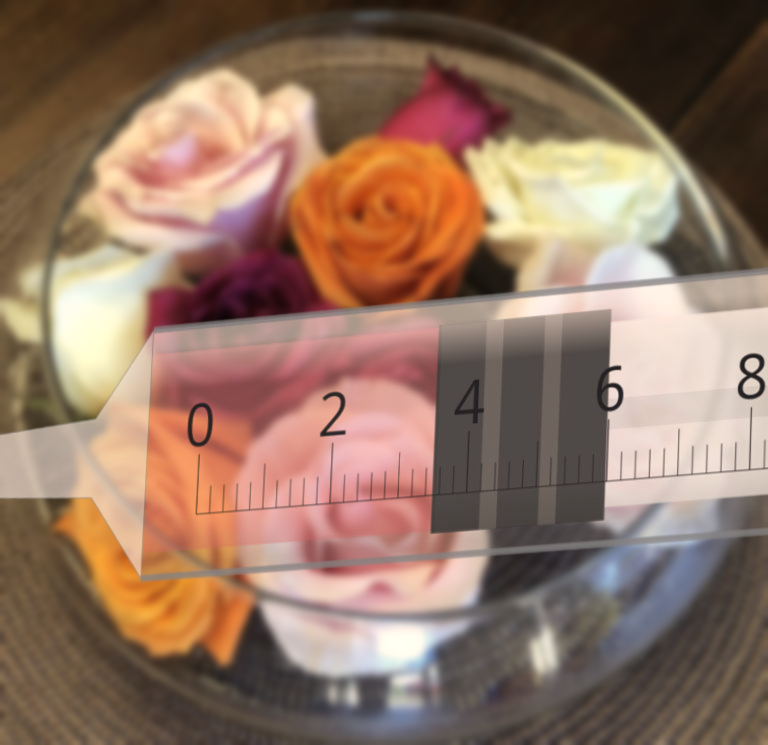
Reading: 3.5 mL
